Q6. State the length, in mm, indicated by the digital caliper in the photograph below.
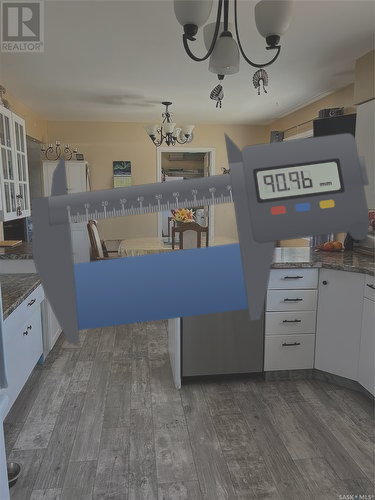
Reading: 90.96 mm
